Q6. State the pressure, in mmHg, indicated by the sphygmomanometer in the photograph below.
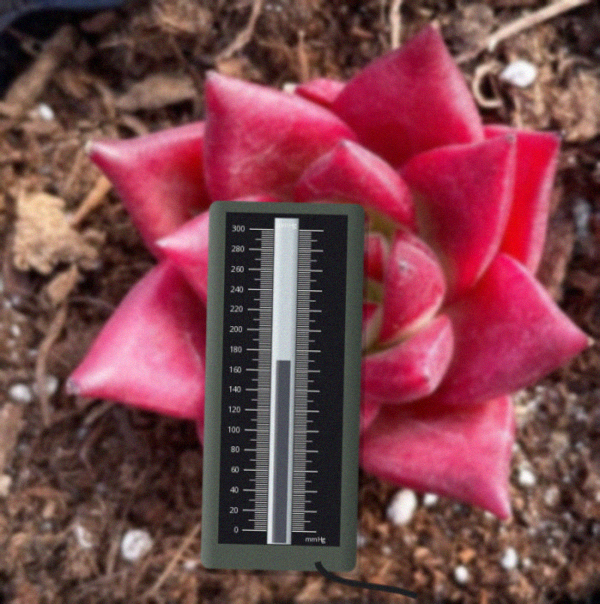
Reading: 170 mmHg
